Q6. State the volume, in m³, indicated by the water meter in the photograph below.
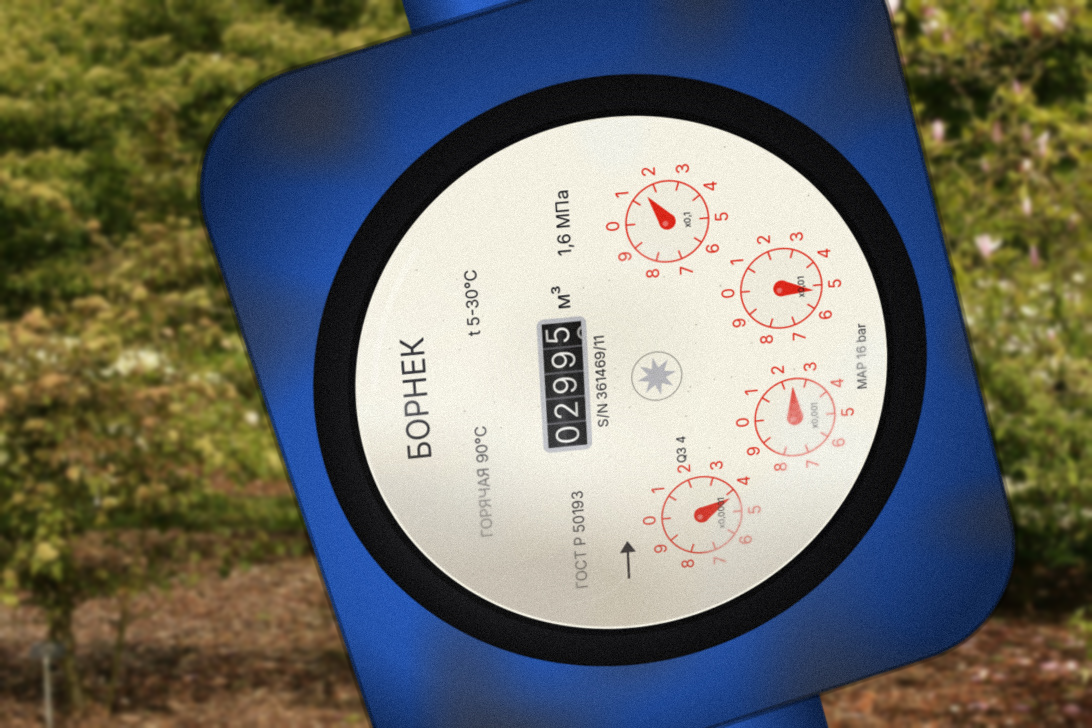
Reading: 2995.1524 m³
